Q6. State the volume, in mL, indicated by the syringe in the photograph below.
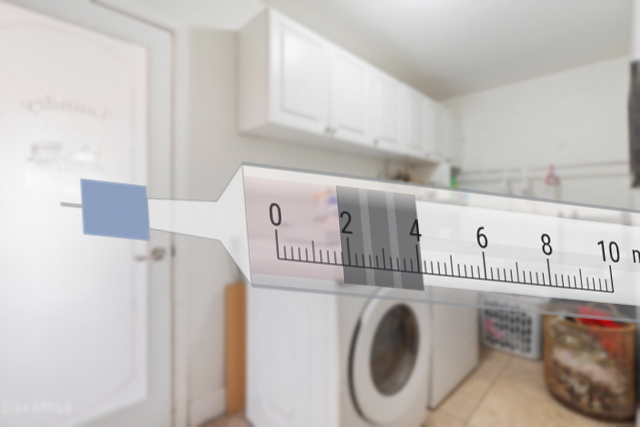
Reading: 1.8 mL
